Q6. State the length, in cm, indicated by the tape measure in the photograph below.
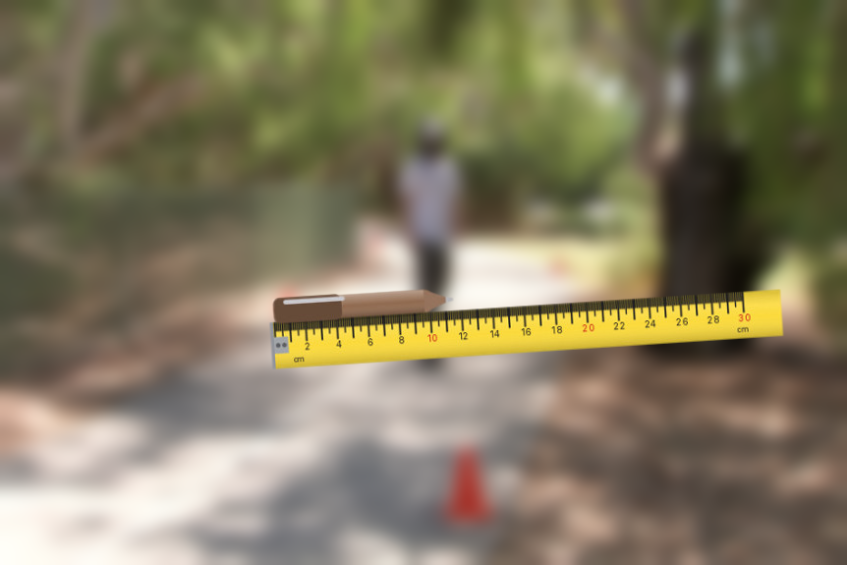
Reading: 11.5 cm
